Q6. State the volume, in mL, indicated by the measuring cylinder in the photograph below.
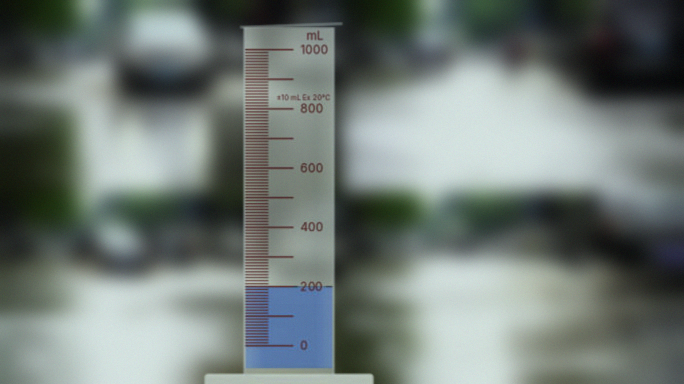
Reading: 200 mL
